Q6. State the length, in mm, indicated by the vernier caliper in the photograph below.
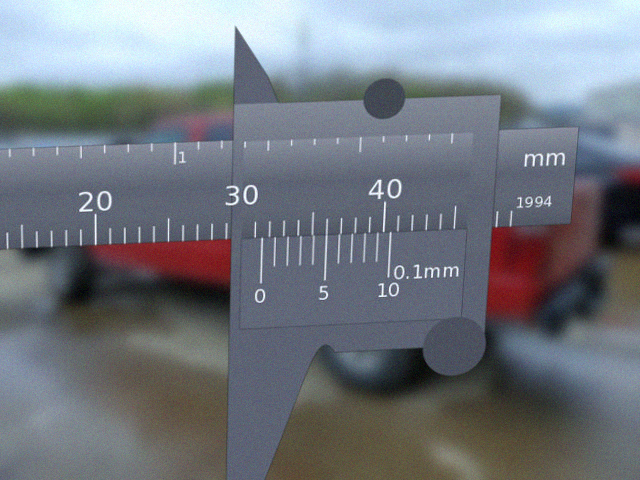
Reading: 31.5 mm
